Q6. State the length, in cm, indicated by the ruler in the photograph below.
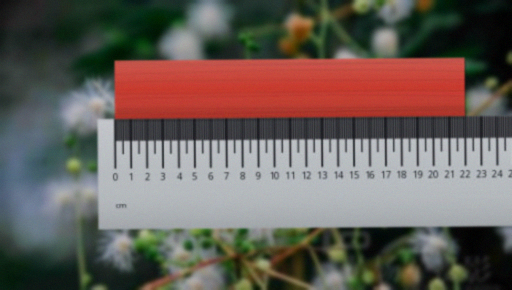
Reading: 22 cm
